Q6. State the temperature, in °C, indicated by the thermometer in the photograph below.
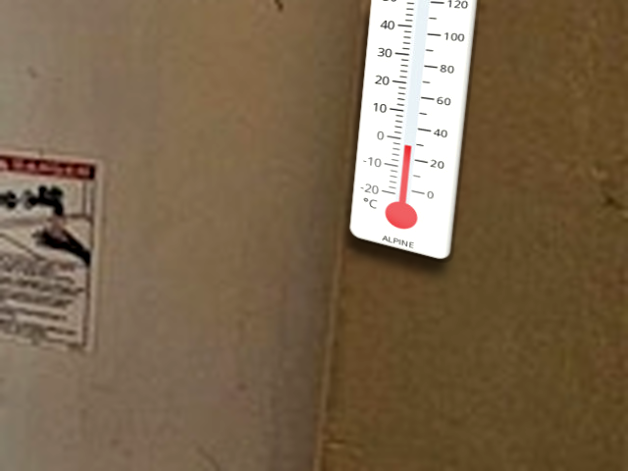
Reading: -2 °C
